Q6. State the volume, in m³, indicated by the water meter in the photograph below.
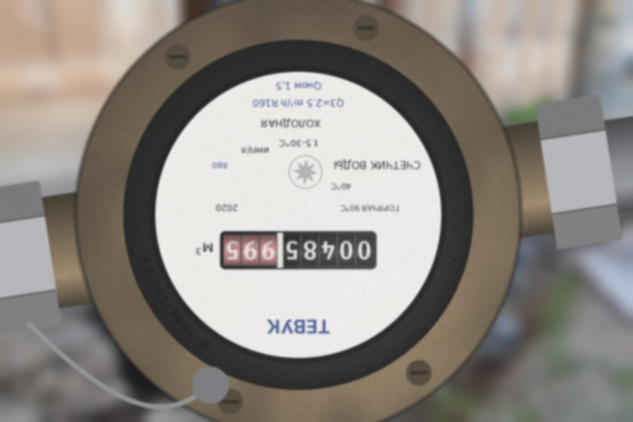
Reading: 485.995 m³
